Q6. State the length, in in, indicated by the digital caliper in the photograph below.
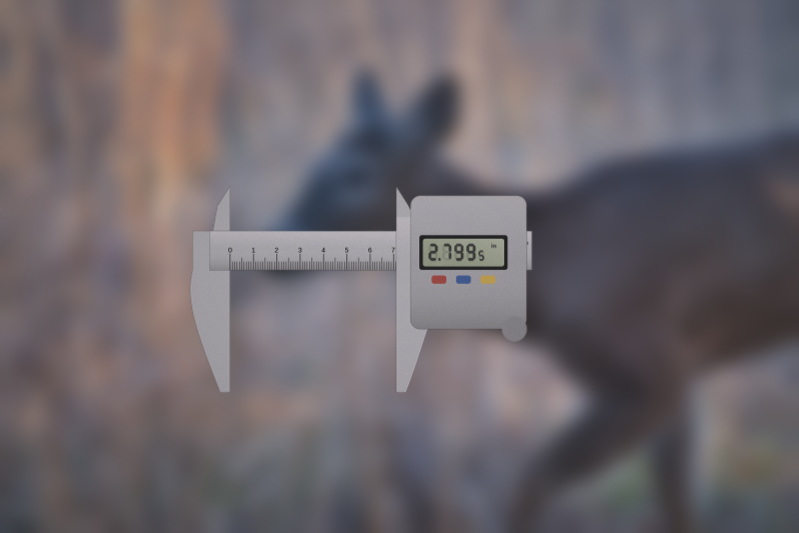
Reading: 2.7995 in
